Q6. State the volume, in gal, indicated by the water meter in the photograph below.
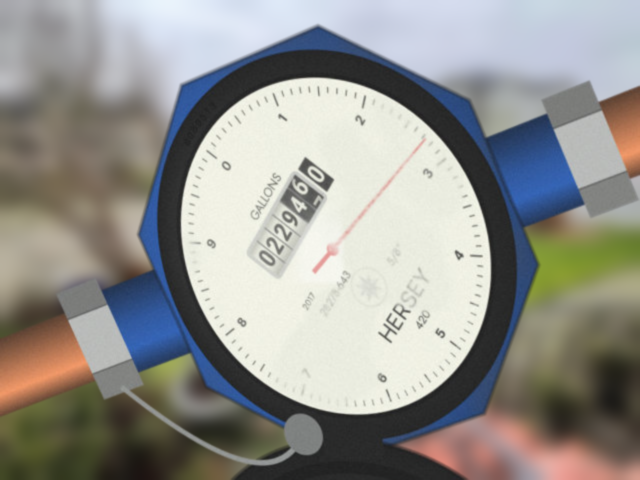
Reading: 229462.7 gal
